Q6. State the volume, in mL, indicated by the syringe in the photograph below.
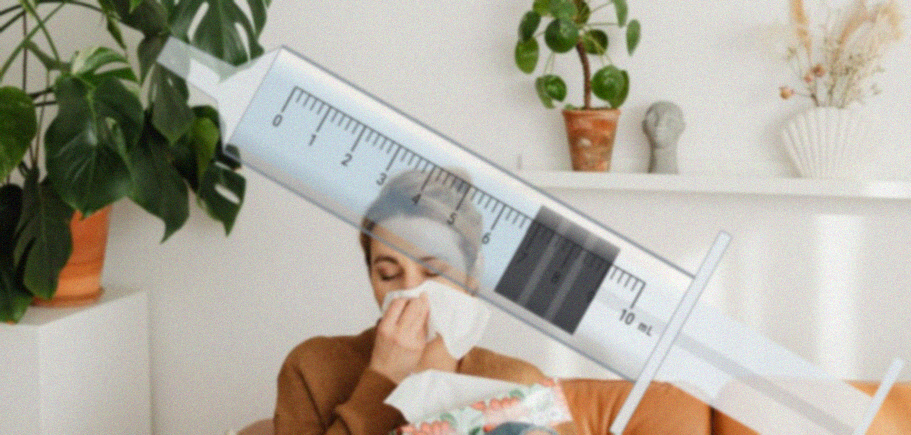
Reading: 6.8 mL
